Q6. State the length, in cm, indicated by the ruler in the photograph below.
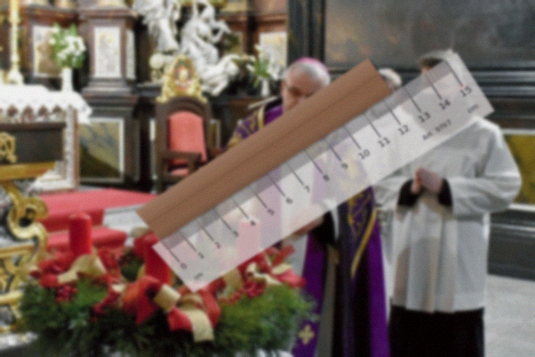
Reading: 12.5 cm
